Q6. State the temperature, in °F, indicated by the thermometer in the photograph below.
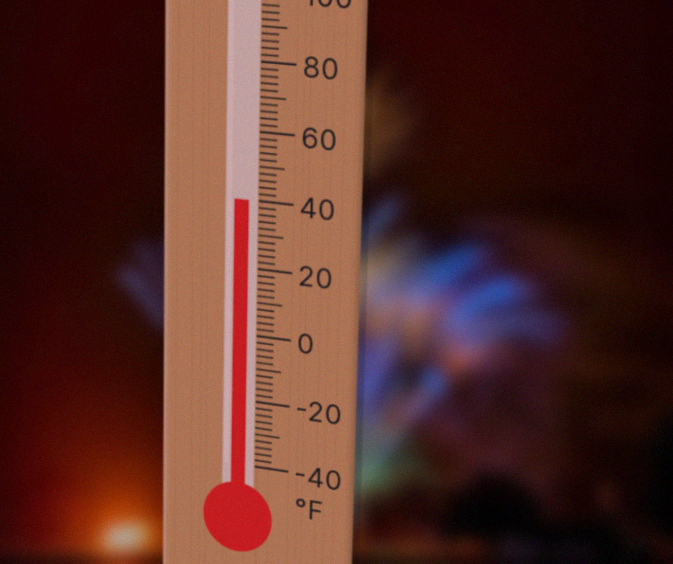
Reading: 40 °F
